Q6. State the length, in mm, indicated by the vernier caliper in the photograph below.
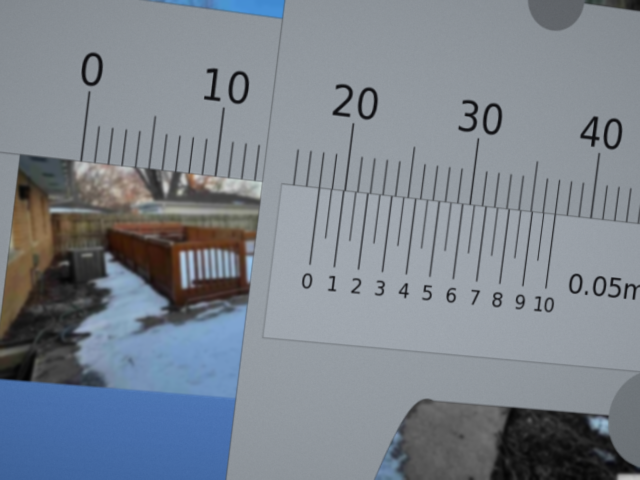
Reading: 18.0 mm
